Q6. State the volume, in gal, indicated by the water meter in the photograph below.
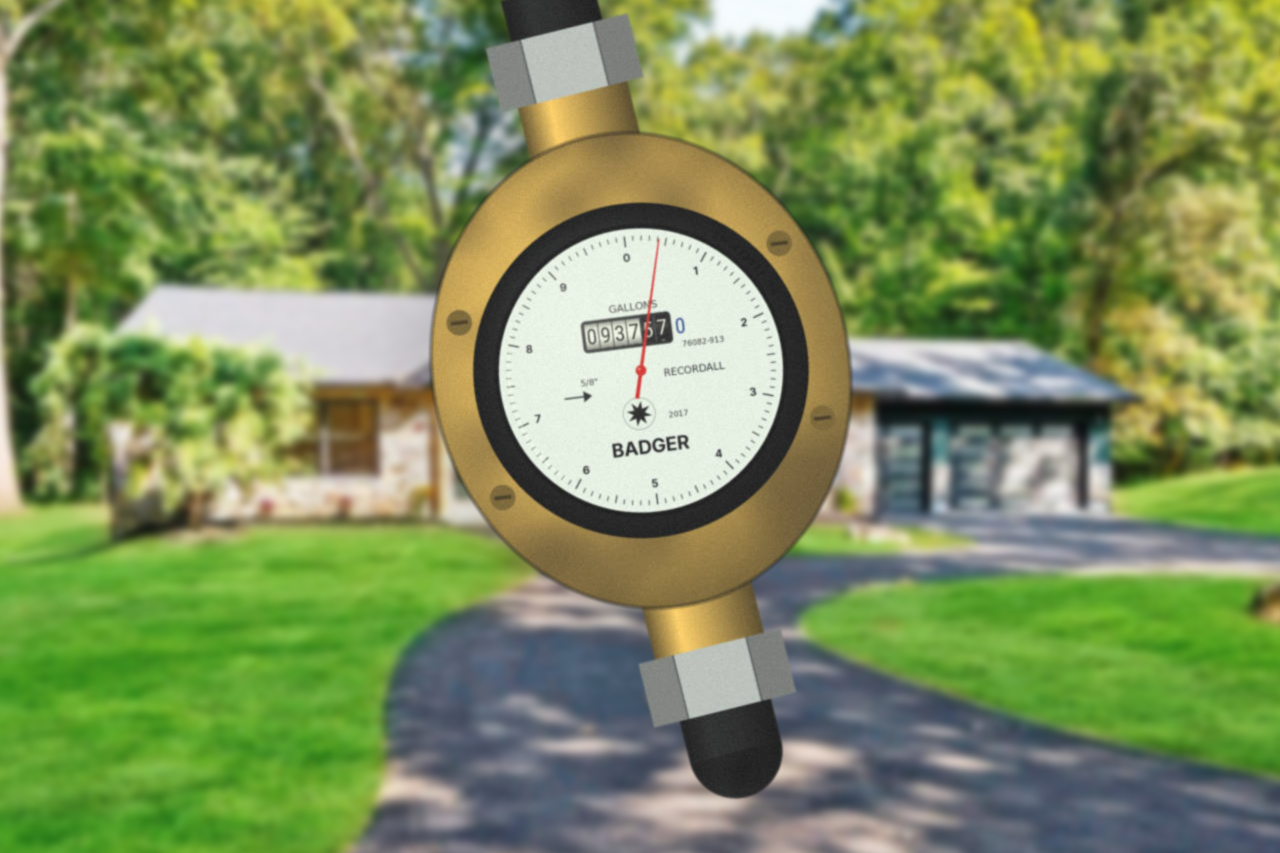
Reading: 937570.4 gal
